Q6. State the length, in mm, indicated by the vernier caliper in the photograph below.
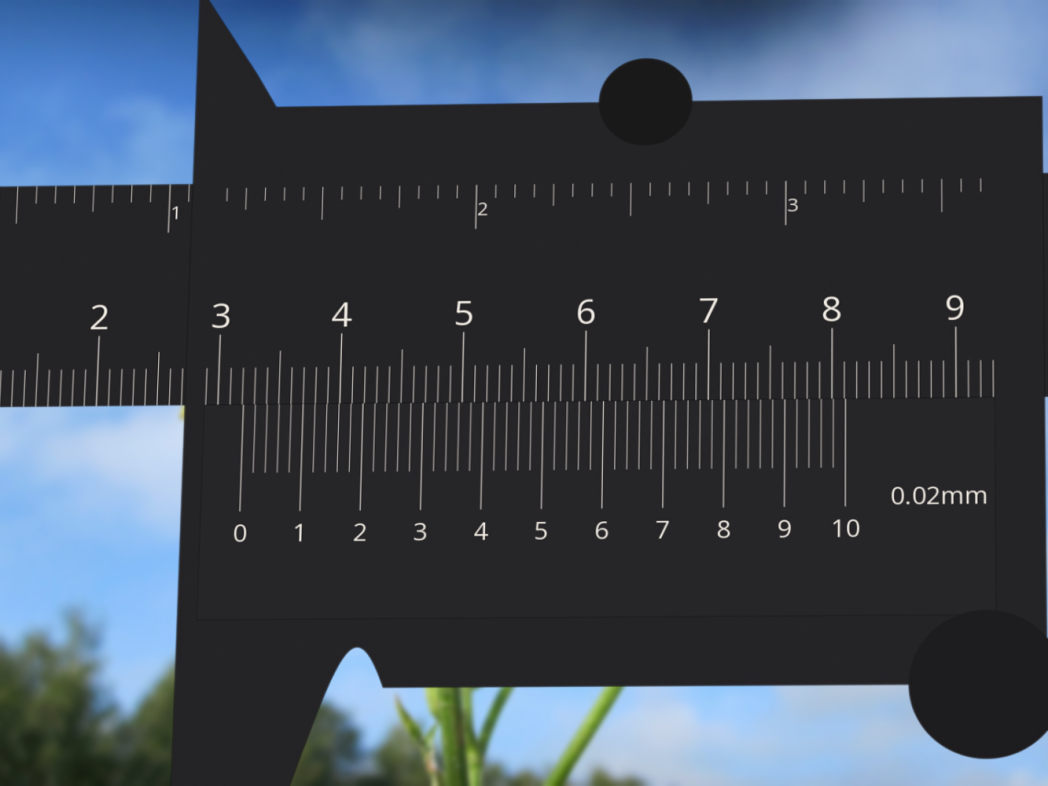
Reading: 32.1 mm
